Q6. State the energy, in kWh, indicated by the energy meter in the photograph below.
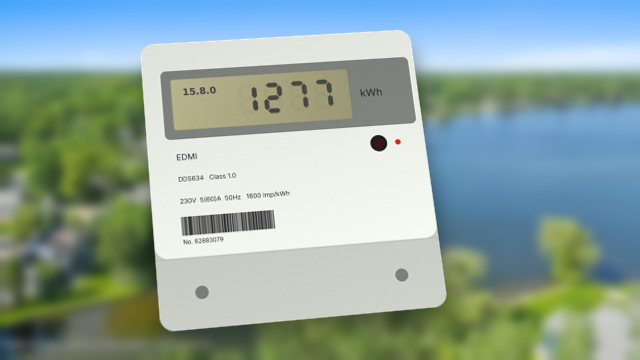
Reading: 1277 kWh
